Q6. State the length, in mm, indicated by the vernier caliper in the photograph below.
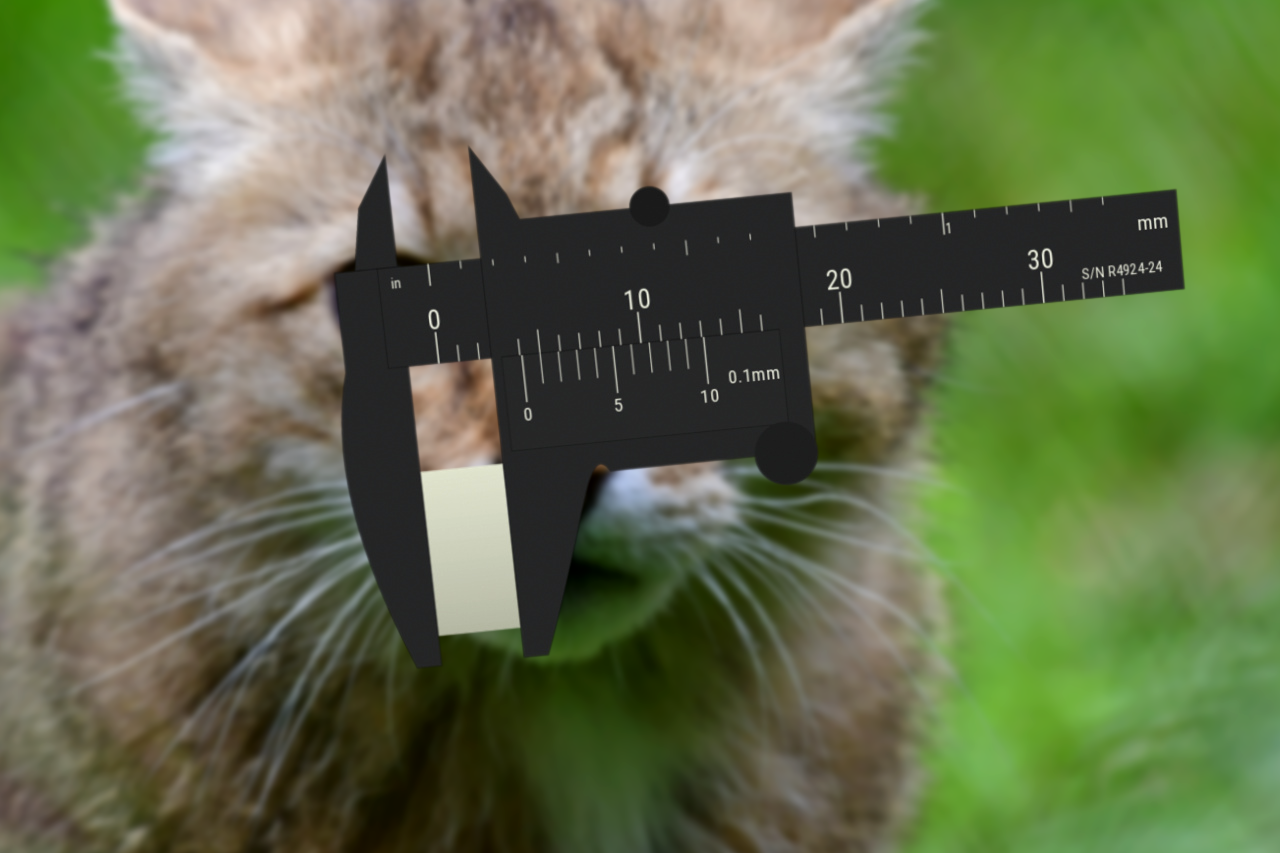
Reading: 4.1 mm
